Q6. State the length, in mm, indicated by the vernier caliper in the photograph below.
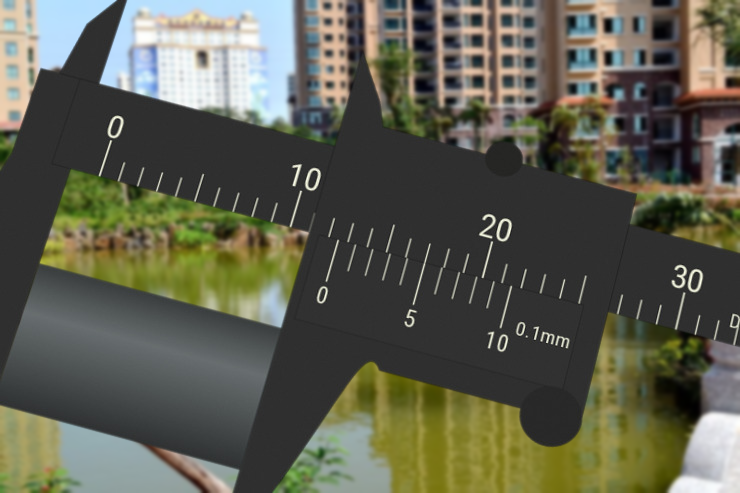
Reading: 12.5 mm
